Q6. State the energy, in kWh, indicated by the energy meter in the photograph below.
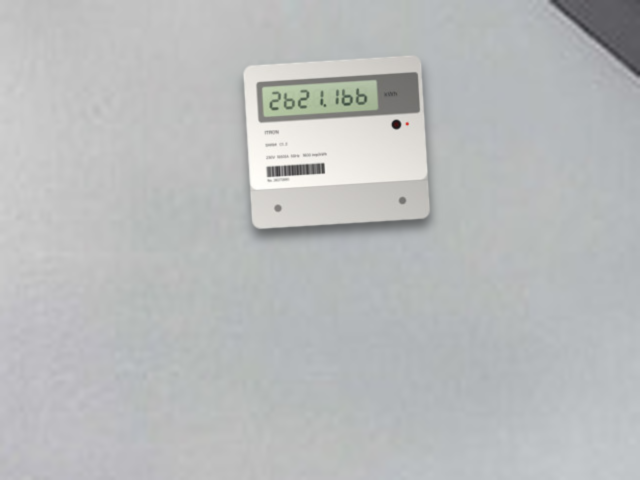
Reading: 2621.166 kWh
